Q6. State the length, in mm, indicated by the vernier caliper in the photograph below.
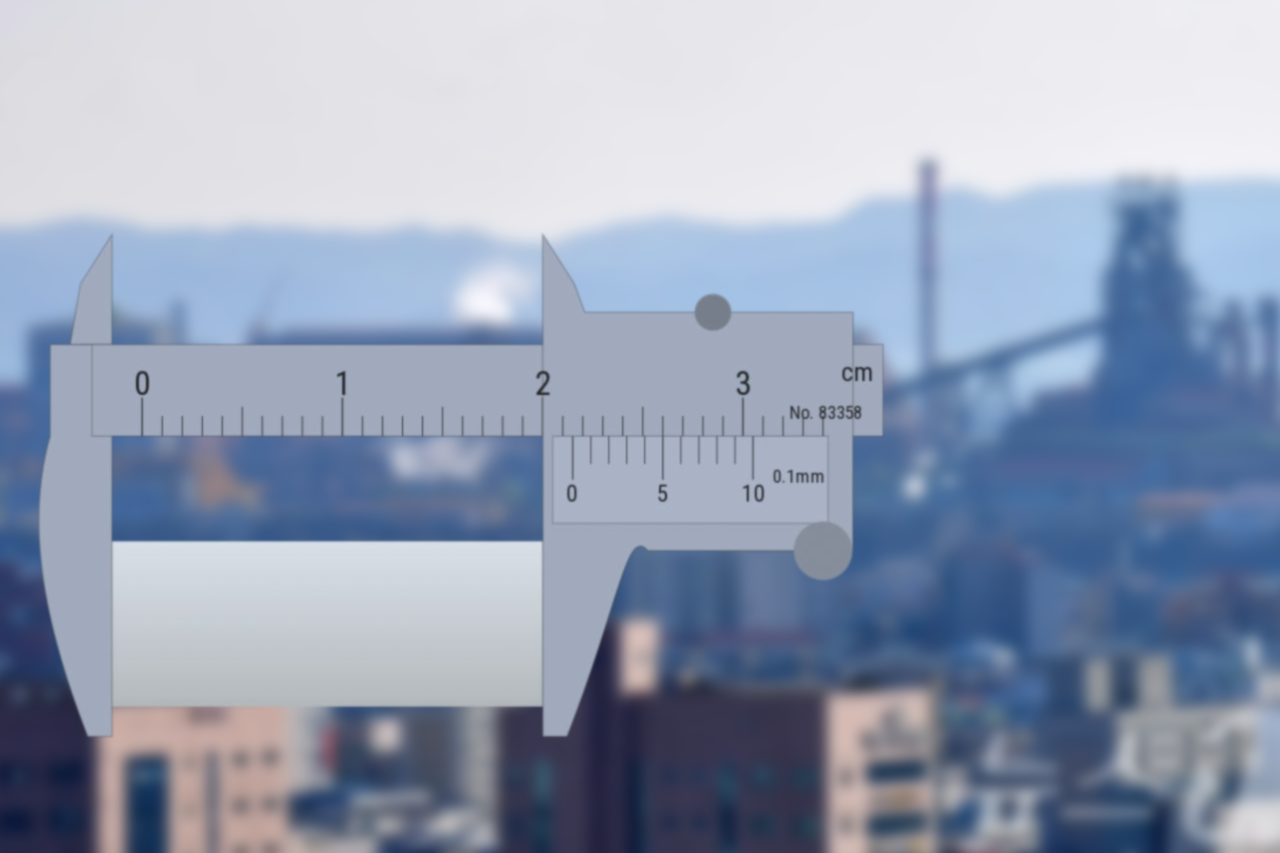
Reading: 21.5 mm
